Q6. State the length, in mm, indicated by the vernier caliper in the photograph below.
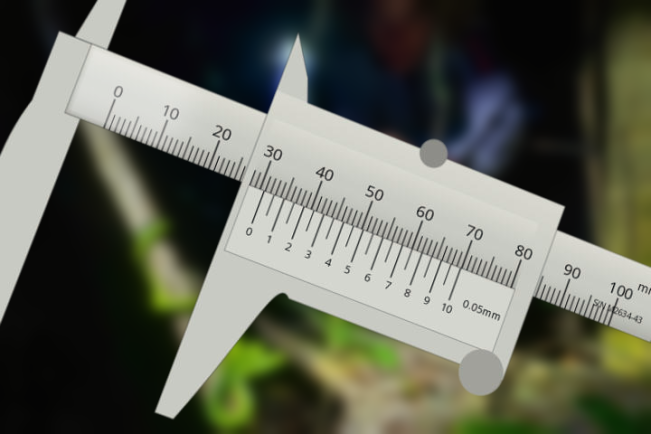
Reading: 30.8 mm
